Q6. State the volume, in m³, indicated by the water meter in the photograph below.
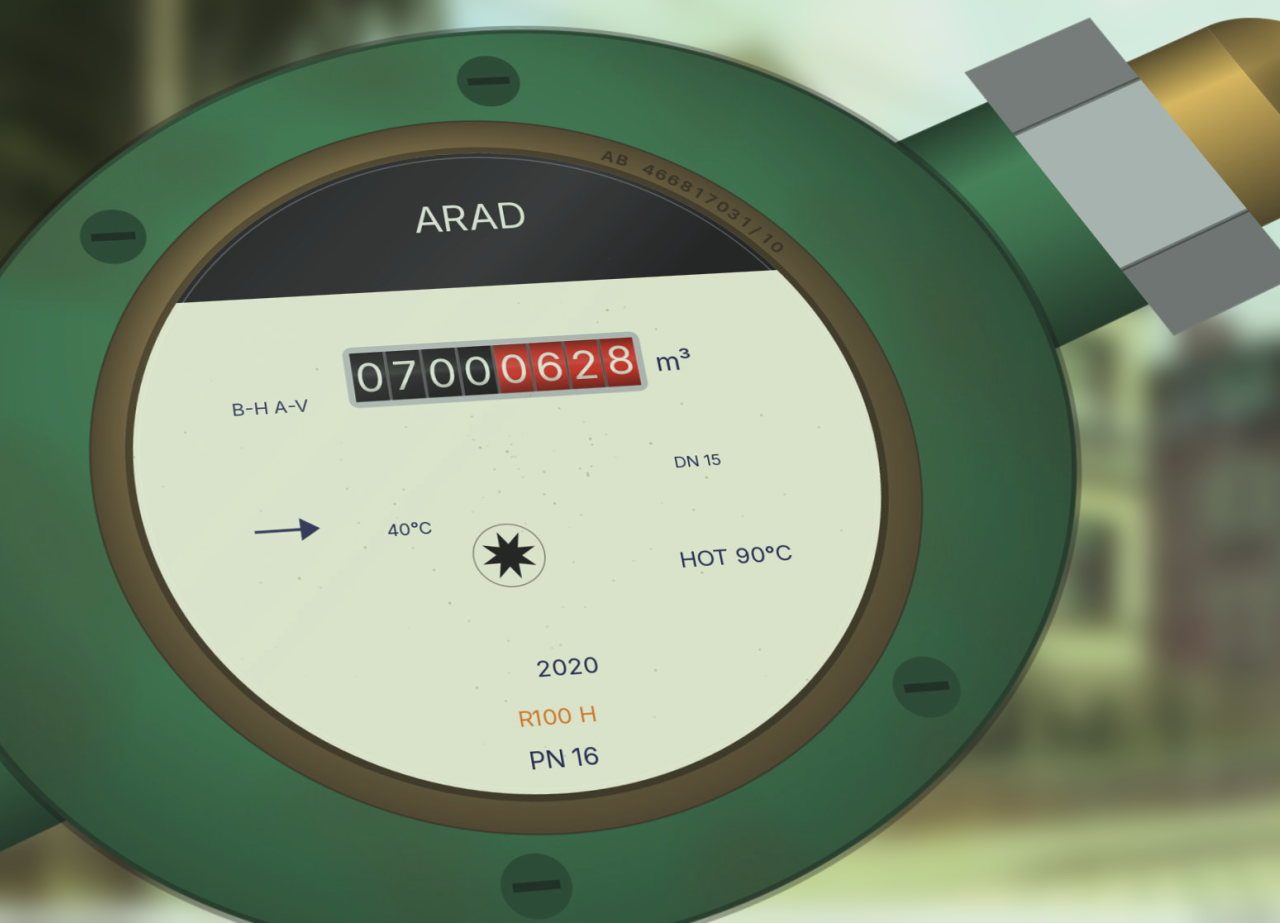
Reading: 700.0628 m³
